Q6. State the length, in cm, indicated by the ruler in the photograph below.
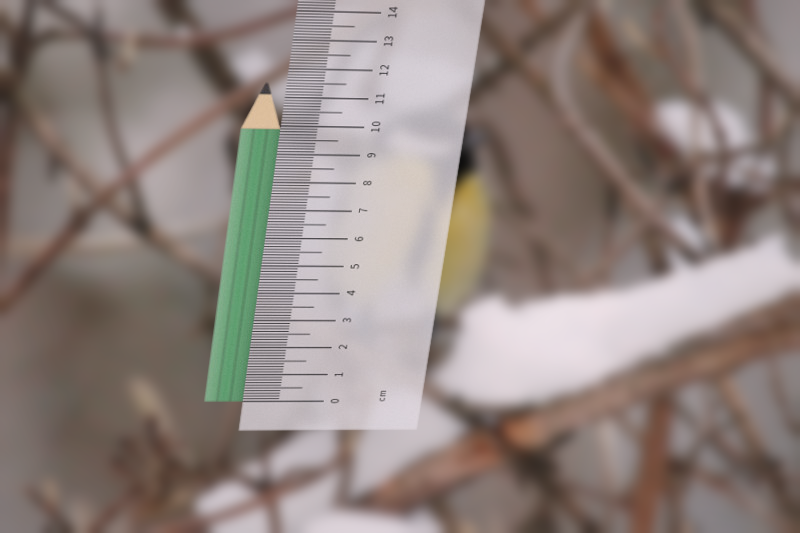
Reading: 11.5 cm
